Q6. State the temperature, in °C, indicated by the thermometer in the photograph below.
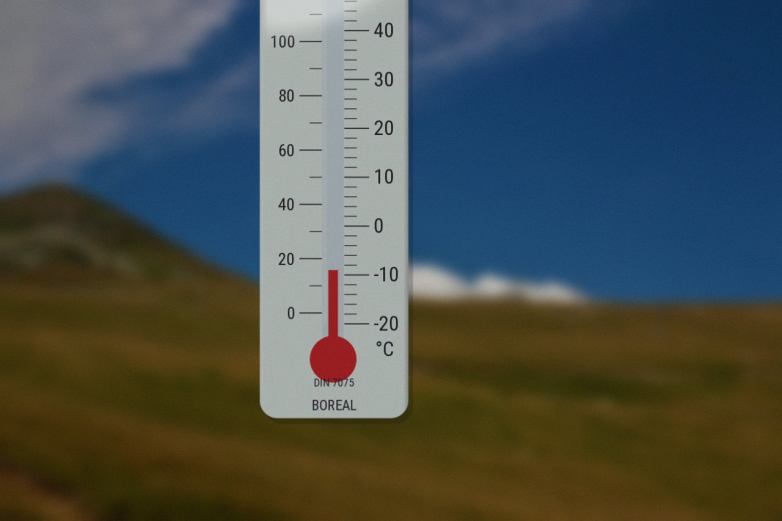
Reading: -9 °C
